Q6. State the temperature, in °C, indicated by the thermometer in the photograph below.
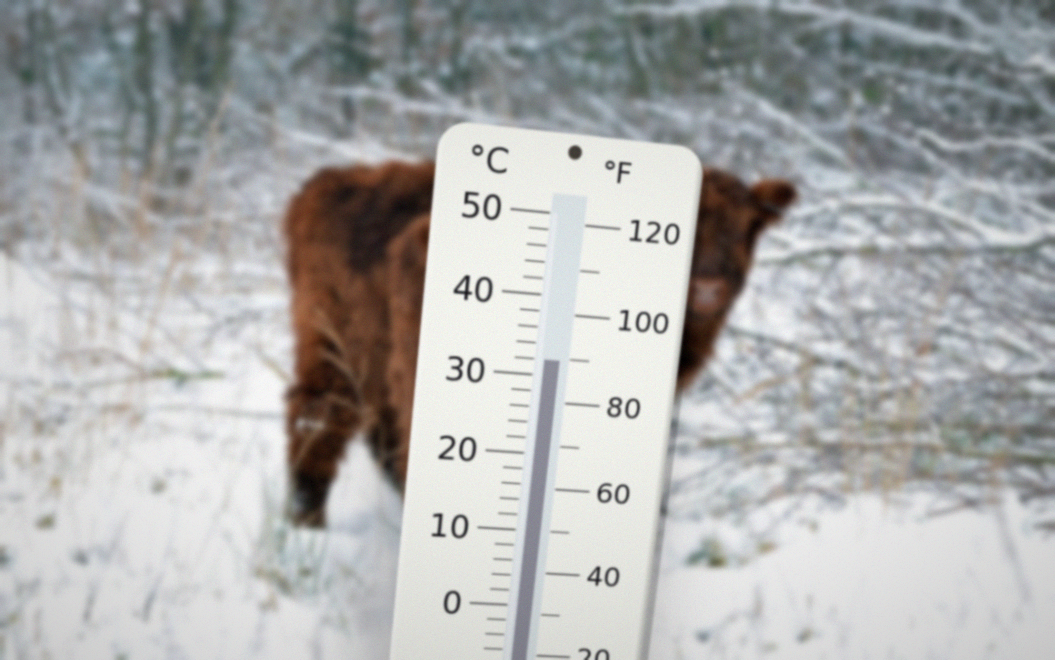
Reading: 32 °C
